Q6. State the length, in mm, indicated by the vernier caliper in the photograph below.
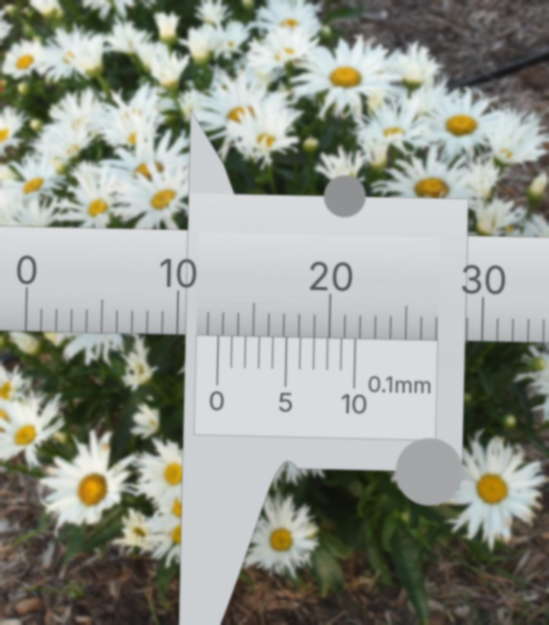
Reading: 12.7 mm
